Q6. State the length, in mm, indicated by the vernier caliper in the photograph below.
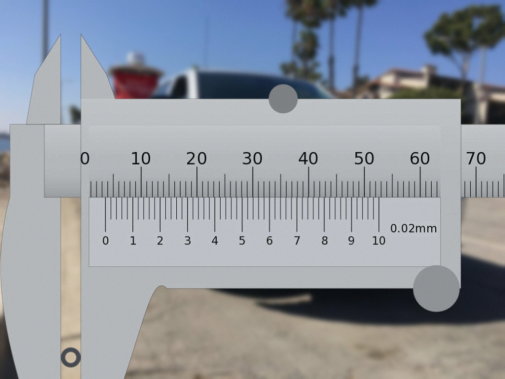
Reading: 3.6 mm
